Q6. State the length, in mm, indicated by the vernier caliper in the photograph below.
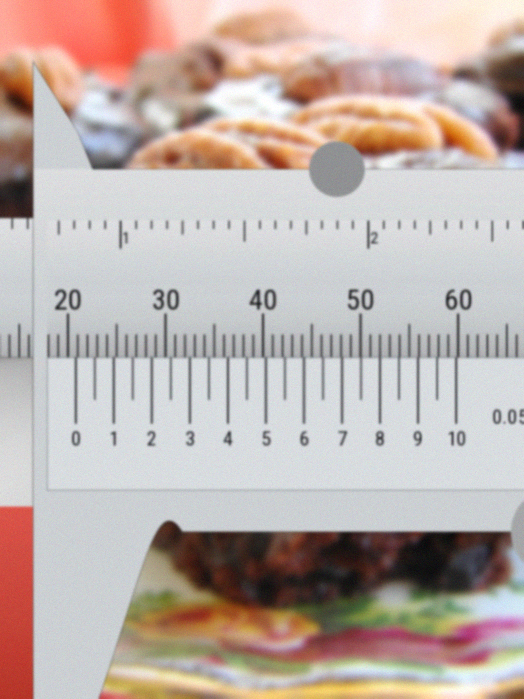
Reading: 20.8 mm
